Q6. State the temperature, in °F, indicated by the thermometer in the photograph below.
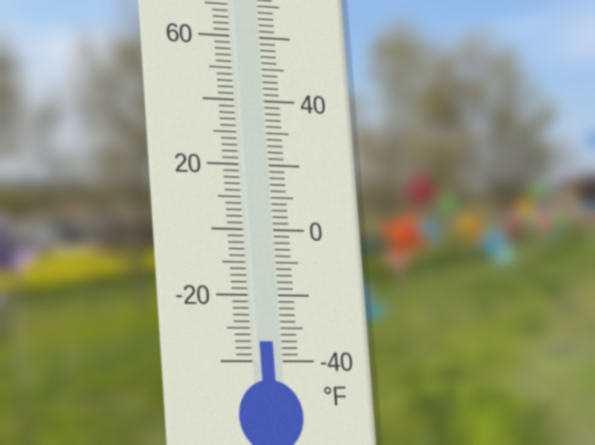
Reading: -34 °F
